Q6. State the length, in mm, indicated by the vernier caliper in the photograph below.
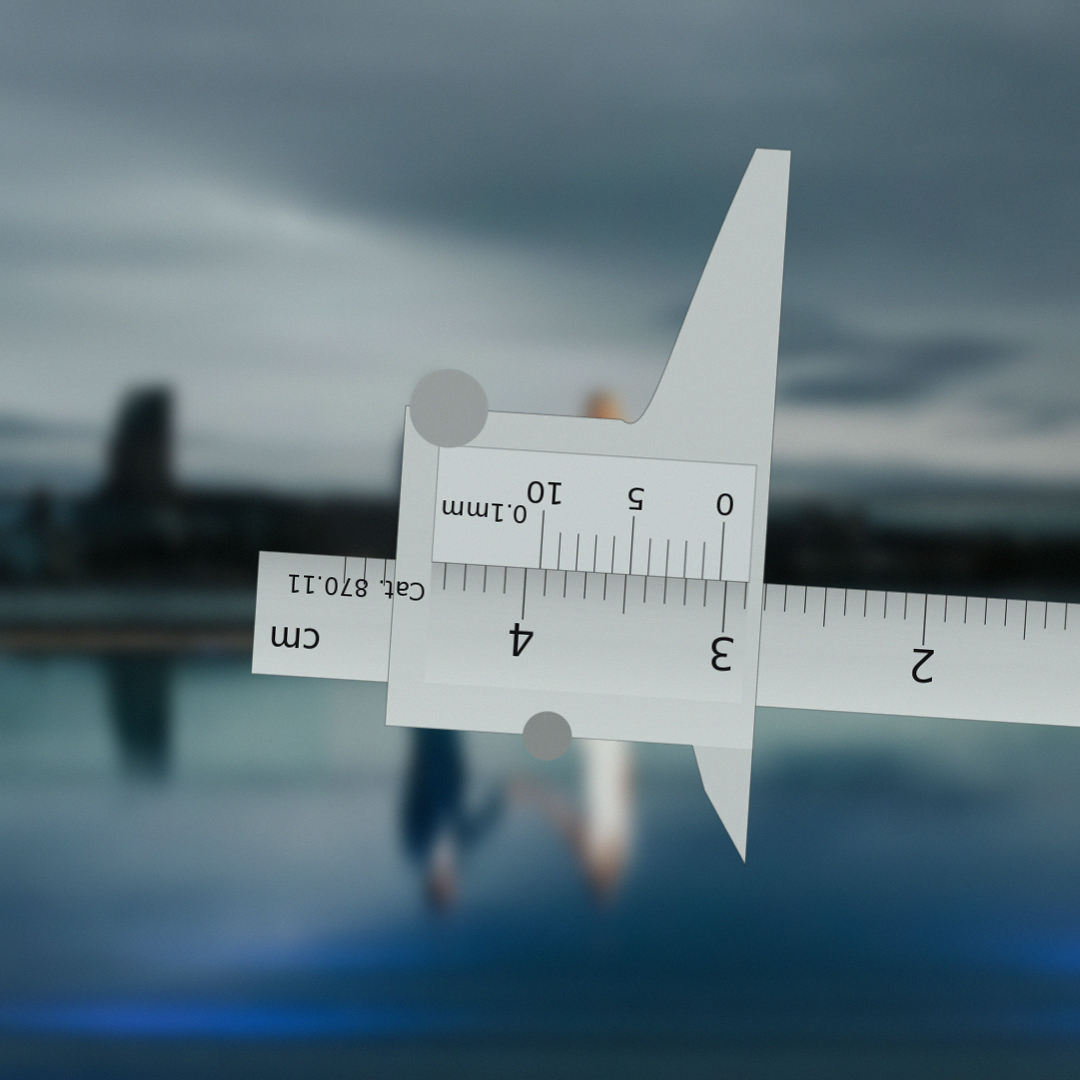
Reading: 30.3 mm
